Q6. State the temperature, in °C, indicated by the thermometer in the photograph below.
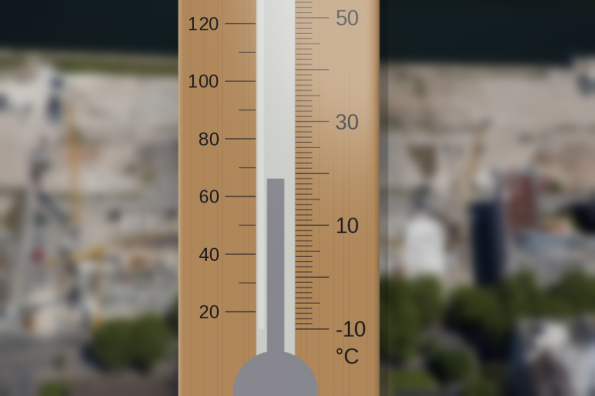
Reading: 19 °C
